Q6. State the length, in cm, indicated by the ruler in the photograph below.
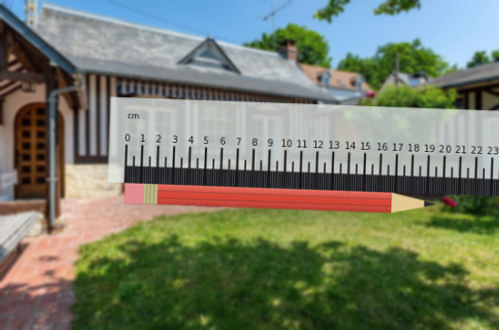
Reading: 19.5 cm
